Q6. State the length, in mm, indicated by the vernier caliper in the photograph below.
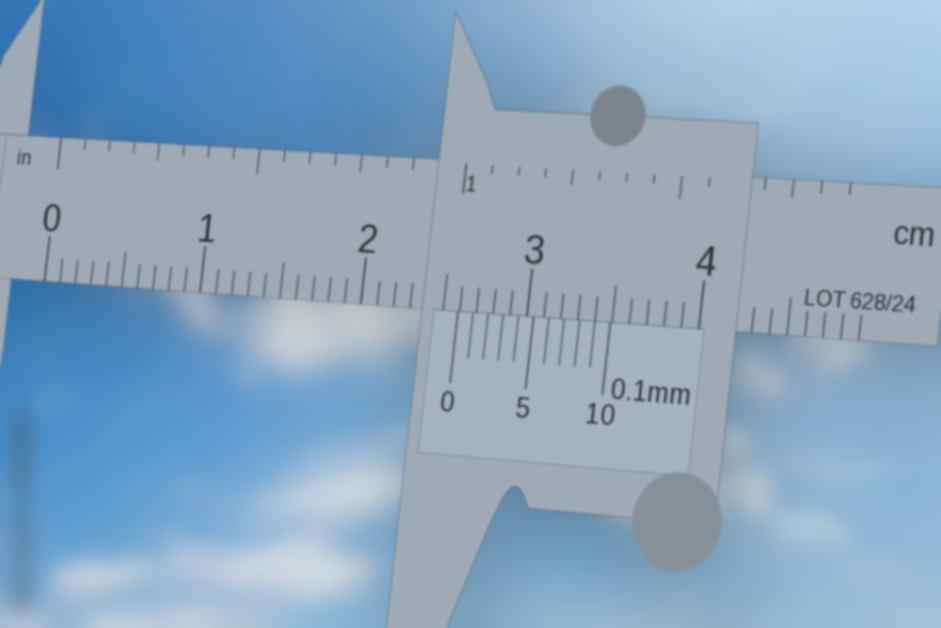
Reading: 25.9 mm
